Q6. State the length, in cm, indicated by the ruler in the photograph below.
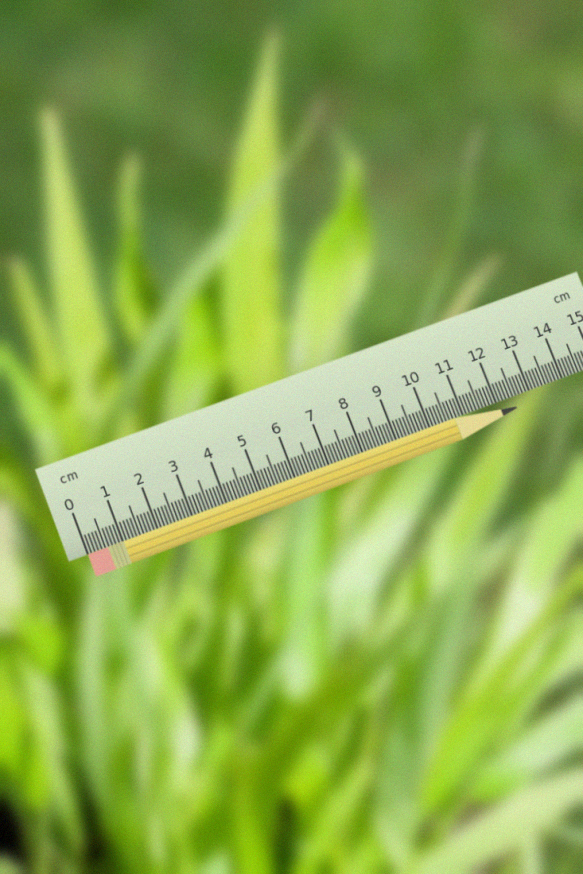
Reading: 12.5 cm
